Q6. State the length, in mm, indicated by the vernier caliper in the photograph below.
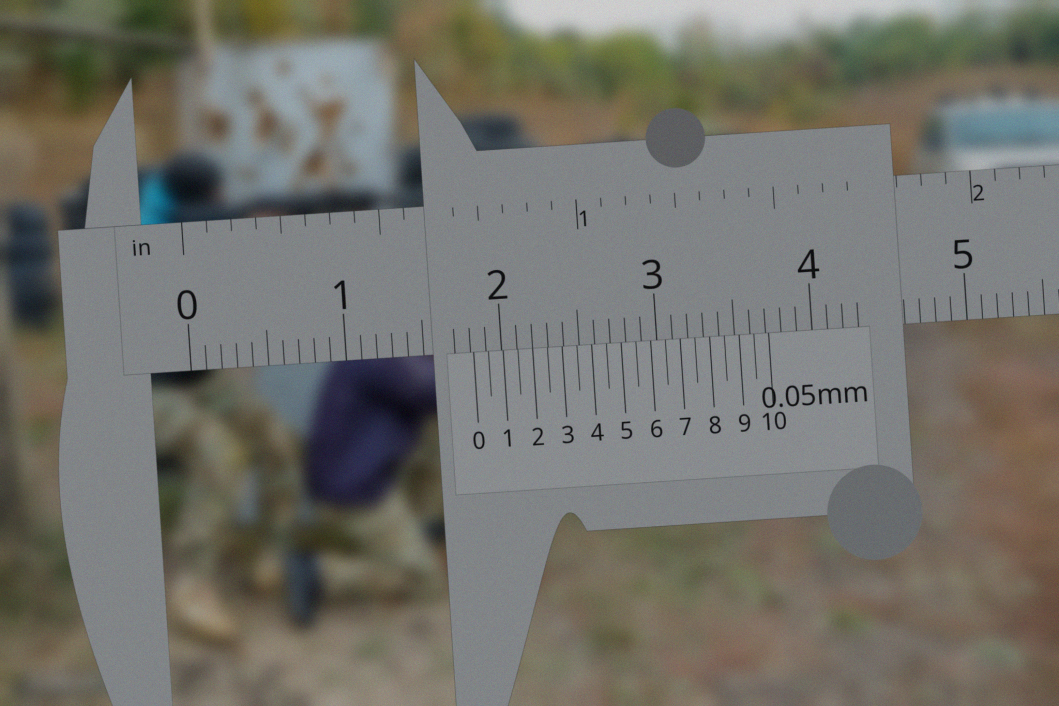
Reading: 18.2 mm
